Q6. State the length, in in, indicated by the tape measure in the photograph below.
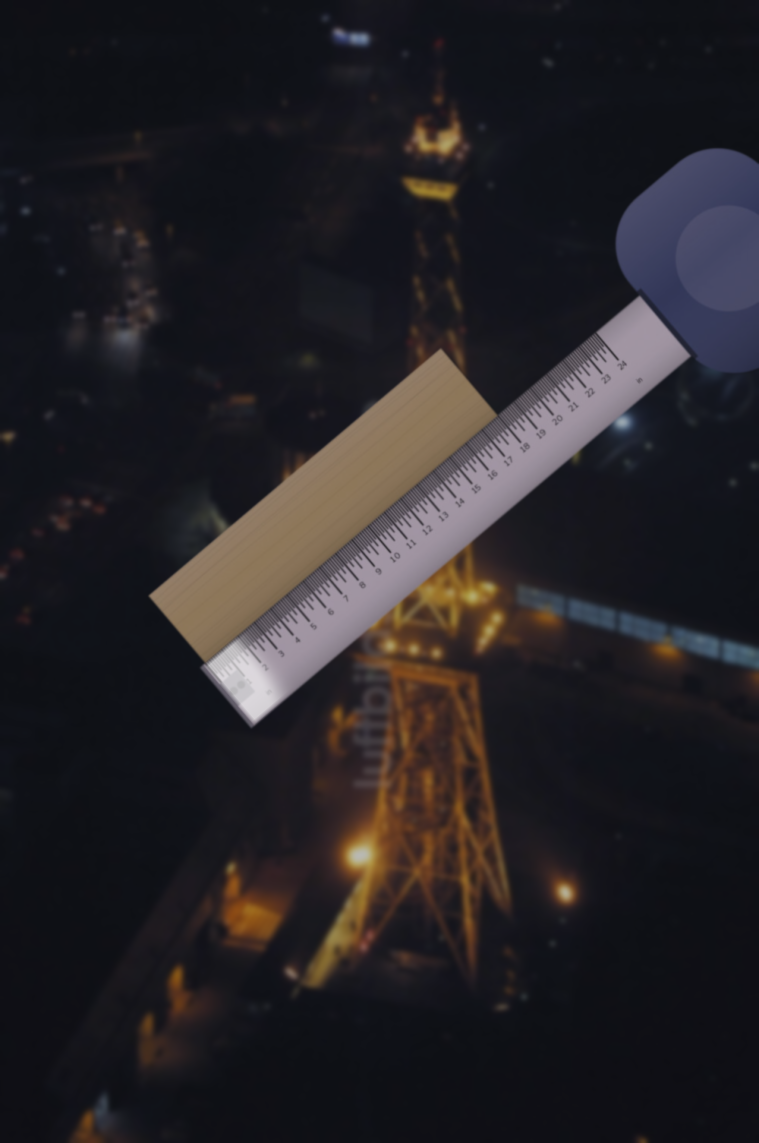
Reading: 18 in
